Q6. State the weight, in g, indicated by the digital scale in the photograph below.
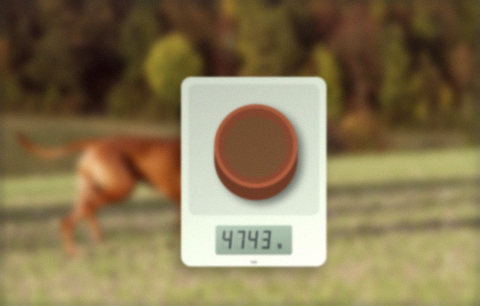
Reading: 4743 g
